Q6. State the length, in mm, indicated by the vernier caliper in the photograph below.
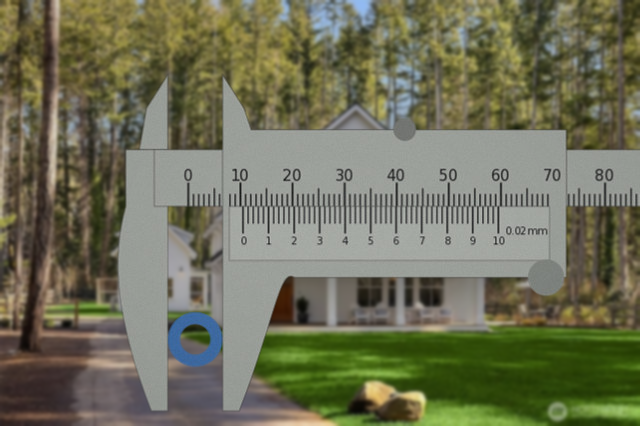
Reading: 10.5 mm
